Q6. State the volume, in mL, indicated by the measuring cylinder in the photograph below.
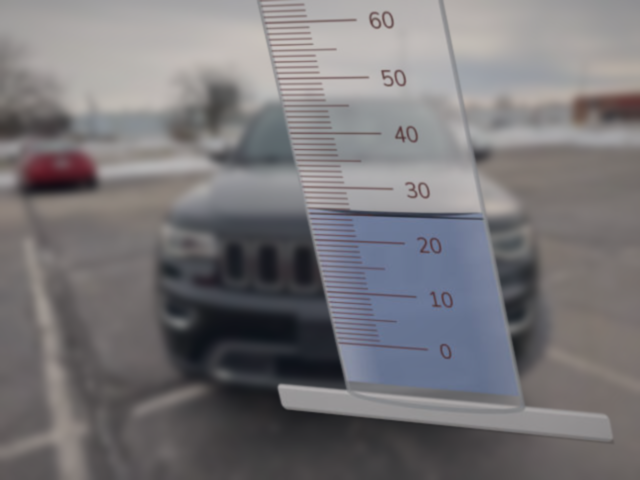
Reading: 25 mL
